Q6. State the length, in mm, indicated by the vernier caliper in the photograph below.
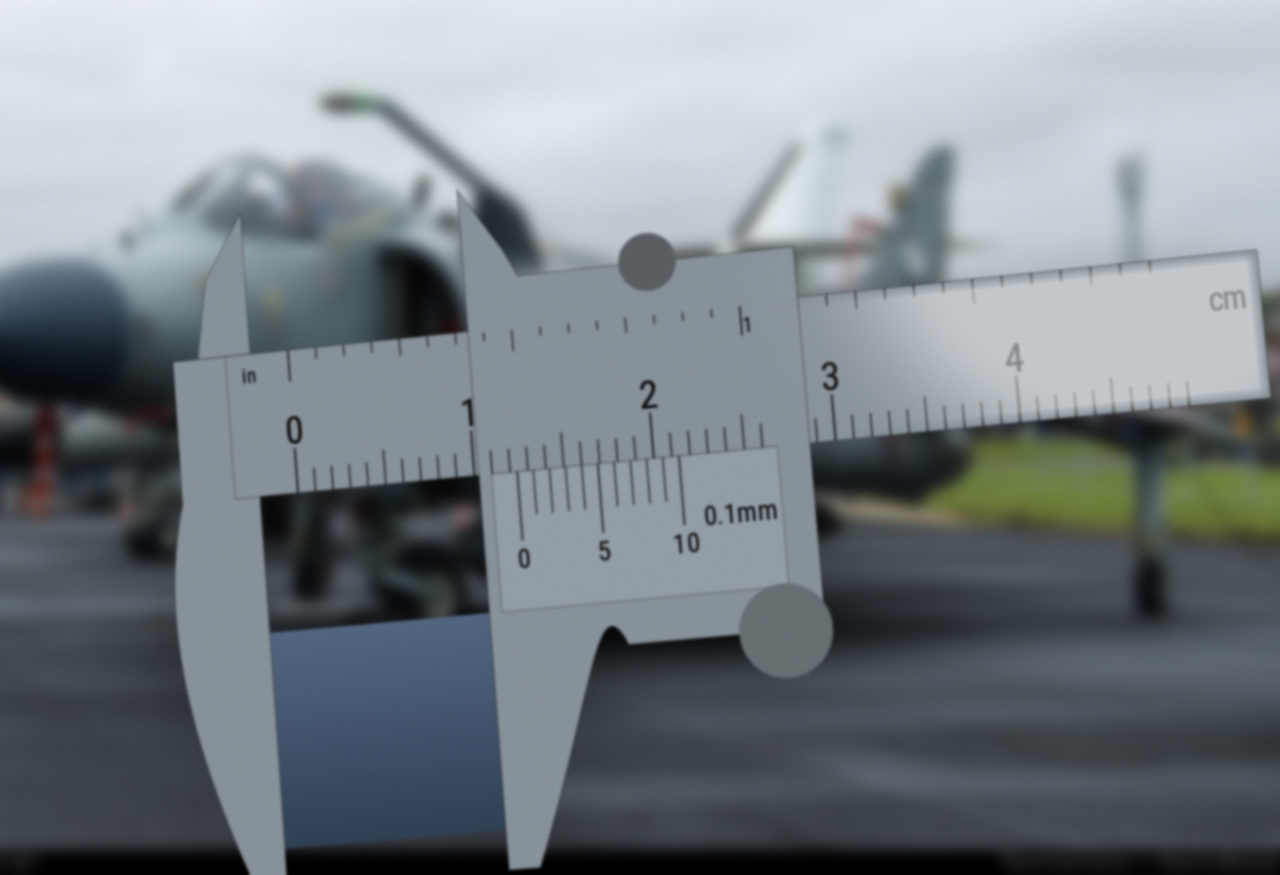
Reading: 12.4 mm
